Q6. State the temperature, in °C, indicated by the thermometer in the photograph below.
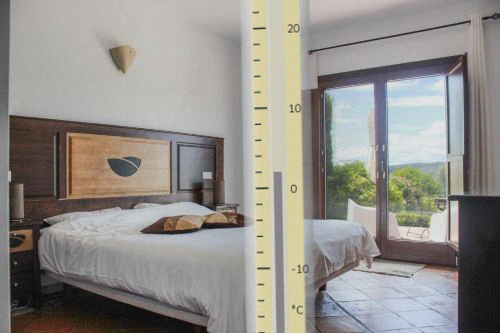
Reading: 2 °C
